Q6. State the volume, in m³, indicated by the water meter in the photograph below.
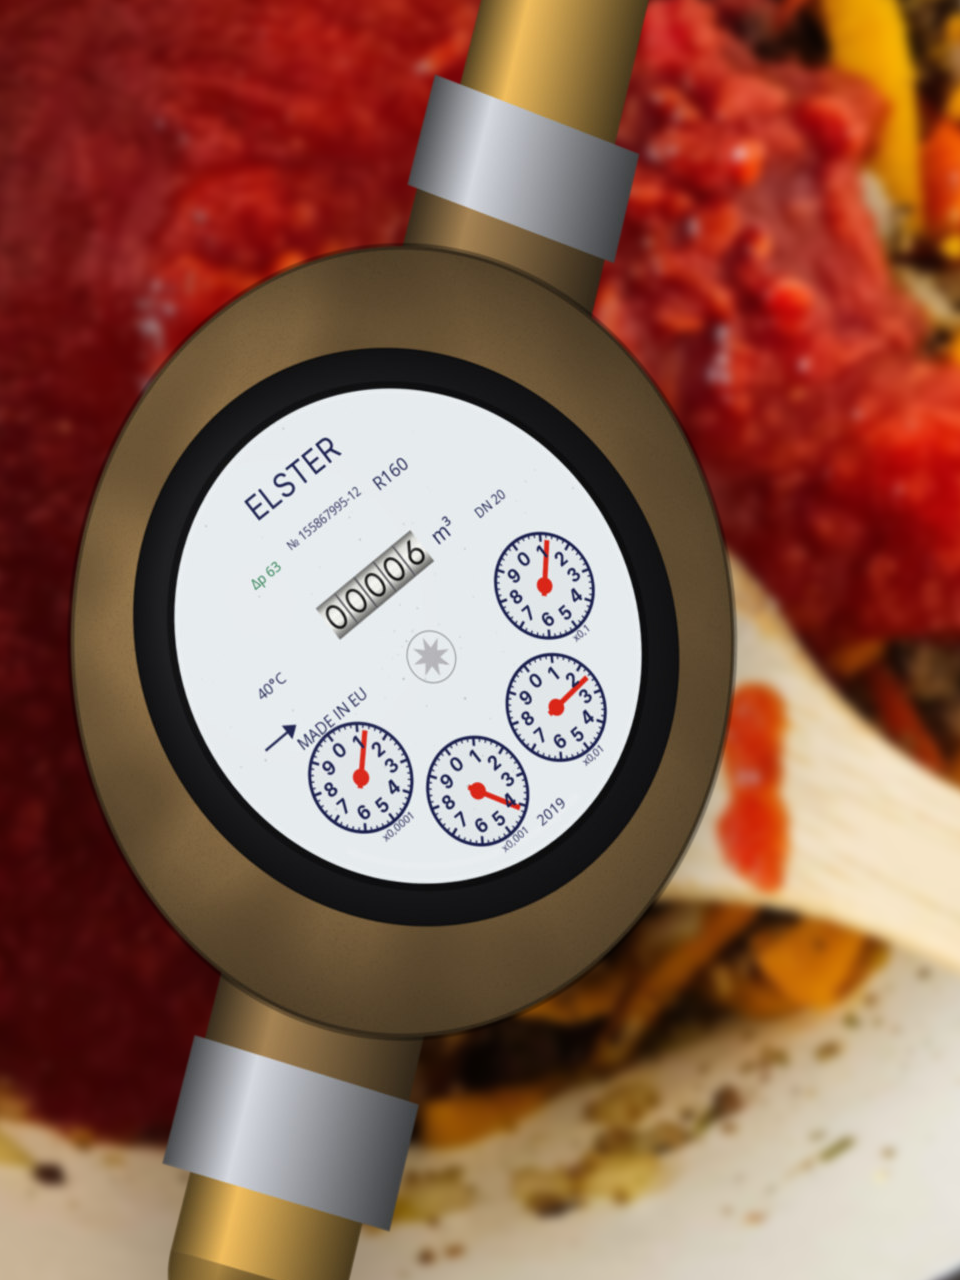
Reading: 6.1241 m³
